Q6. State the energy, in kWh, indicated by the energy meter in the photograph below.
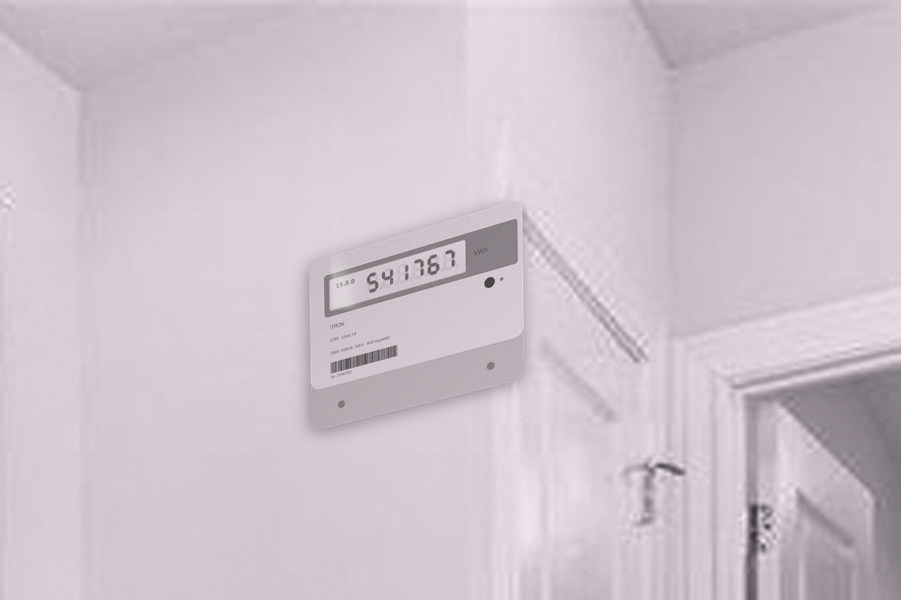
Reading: 541767 kWh
